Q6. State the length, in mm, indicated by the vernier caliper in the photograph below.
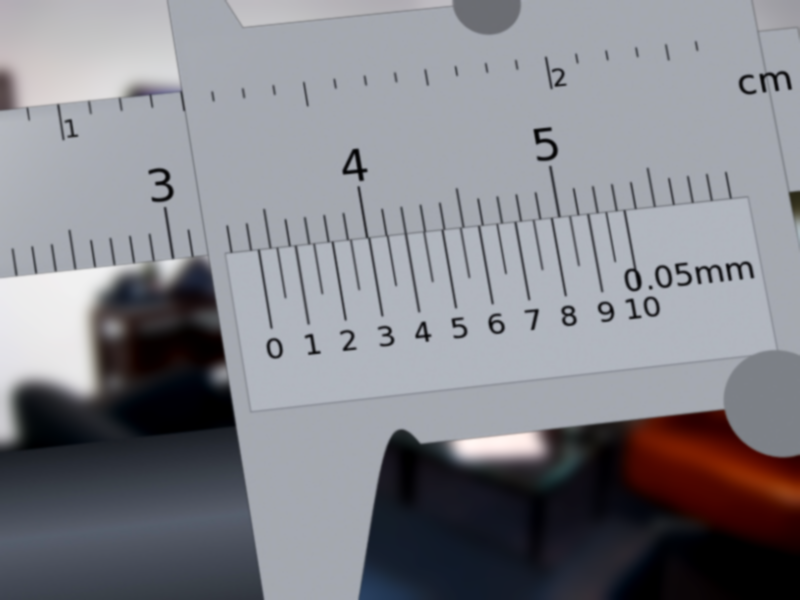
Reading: 34.4 mm
